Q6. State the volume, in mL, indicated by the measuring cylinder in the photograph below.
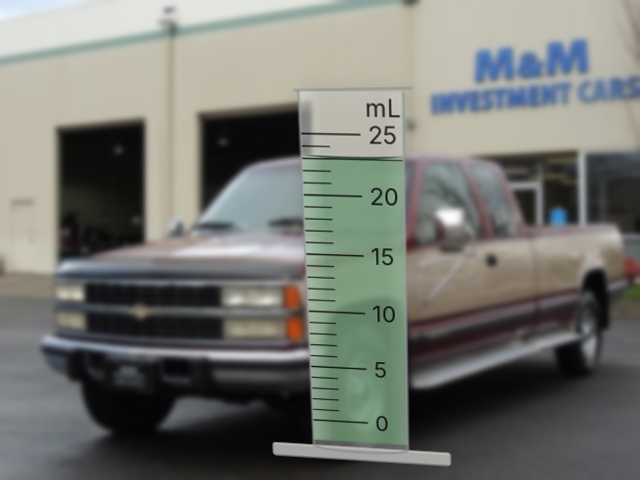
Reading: 23 mL
